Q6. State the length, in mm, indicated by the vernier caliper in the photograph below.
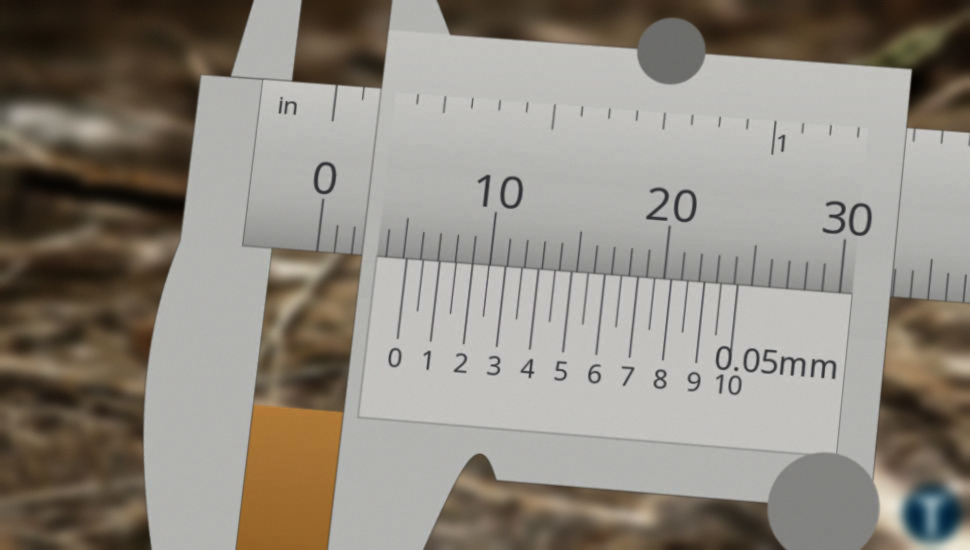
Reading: 5.2 mm
